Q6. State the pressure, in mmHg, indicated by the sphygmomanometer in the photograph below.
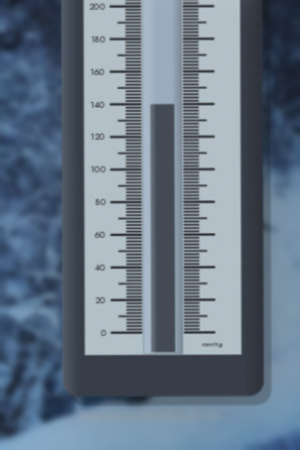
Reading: 140 mmHg
